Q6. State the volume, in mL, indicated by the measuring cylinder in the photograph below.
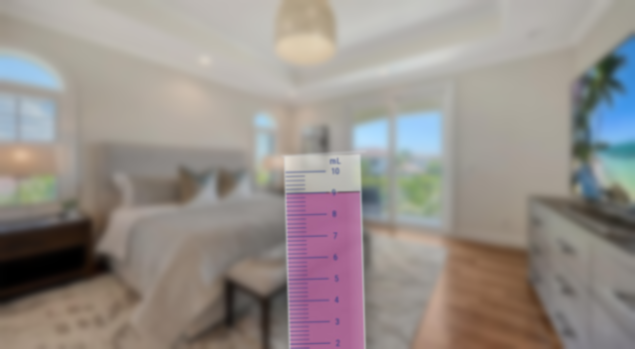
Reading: 9 mL
